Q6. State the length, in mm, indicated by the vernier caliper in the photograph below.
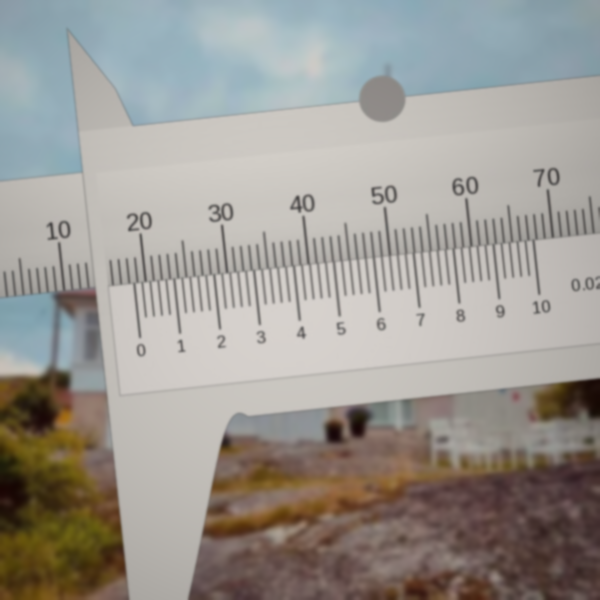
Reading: 18.6 mm
